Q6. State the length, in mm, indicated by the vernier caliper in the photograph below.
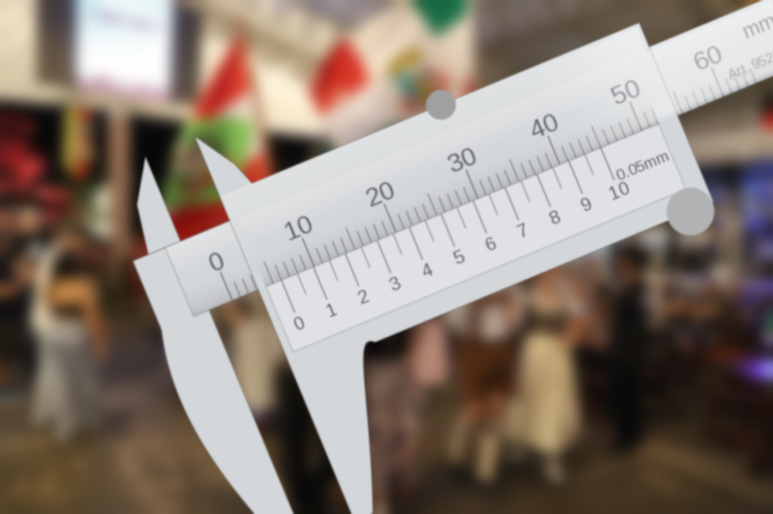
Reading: 6.0 mm
